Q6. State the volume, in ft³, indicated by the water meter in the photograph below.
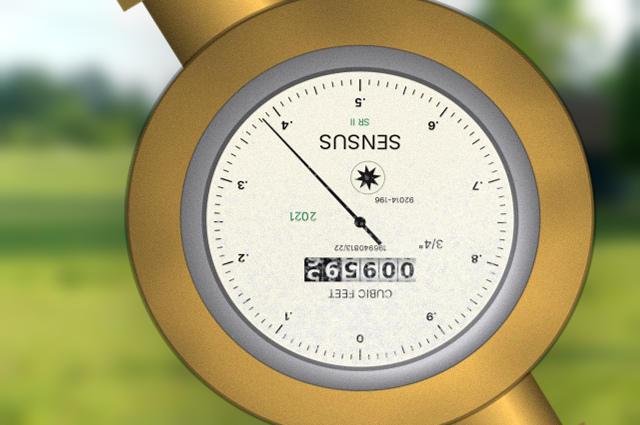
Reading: 9595.38 ft³
